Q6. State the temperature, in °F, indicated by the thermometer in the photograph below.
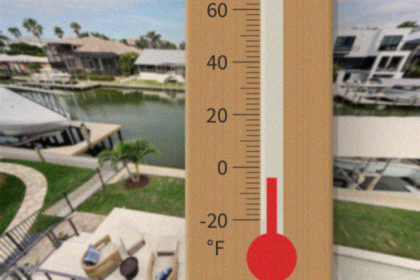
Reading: -4 °F
